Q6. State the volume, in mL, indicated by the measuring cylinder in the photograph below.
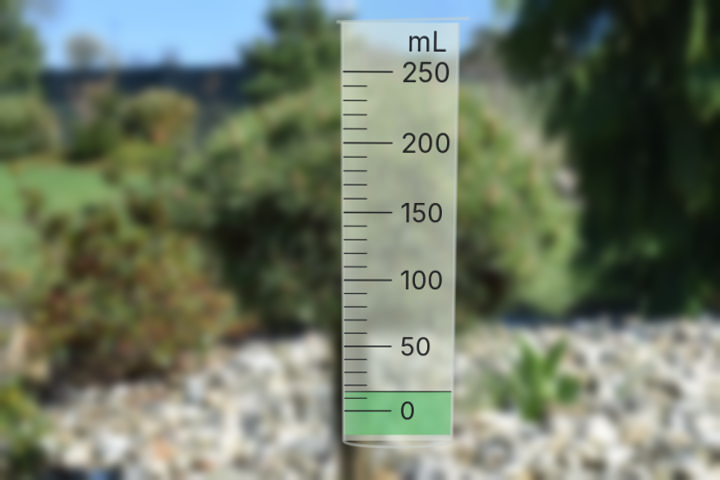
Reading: 15 mL
